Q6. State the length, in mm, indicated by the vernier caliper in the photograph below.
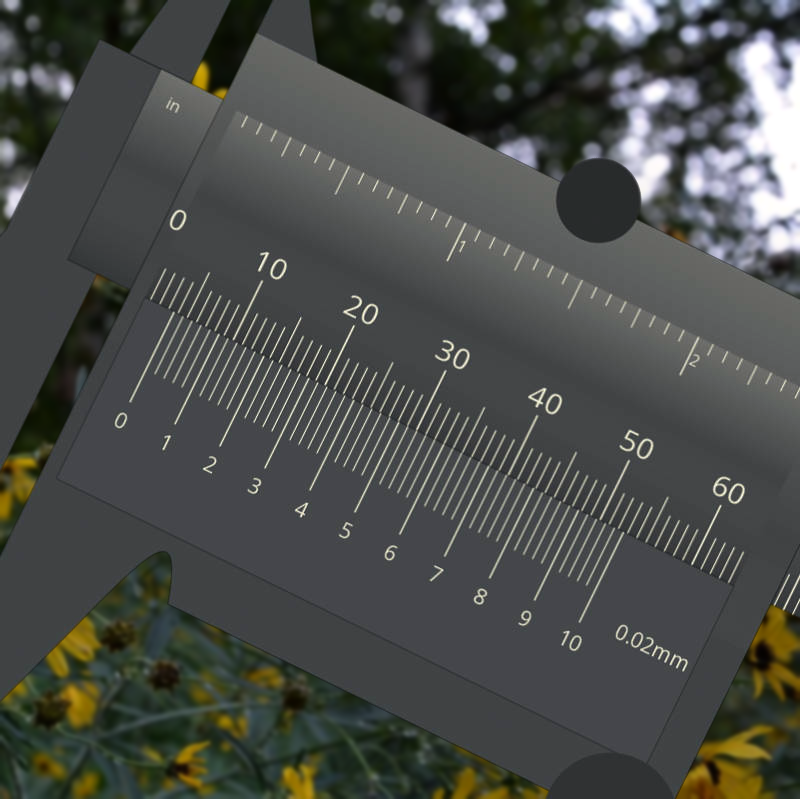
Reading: 3.6 mm
